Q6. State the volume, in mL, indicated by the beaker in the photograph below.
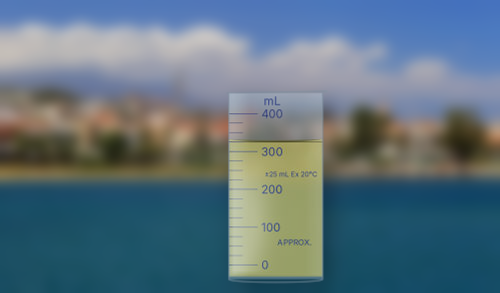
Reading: 325 mL
